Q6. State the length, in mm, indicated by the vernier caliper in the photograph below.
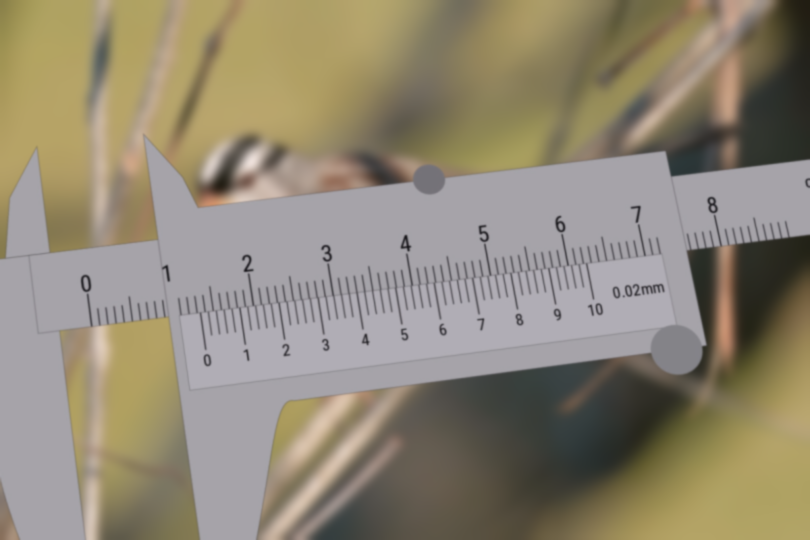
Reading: 13.4 mm
